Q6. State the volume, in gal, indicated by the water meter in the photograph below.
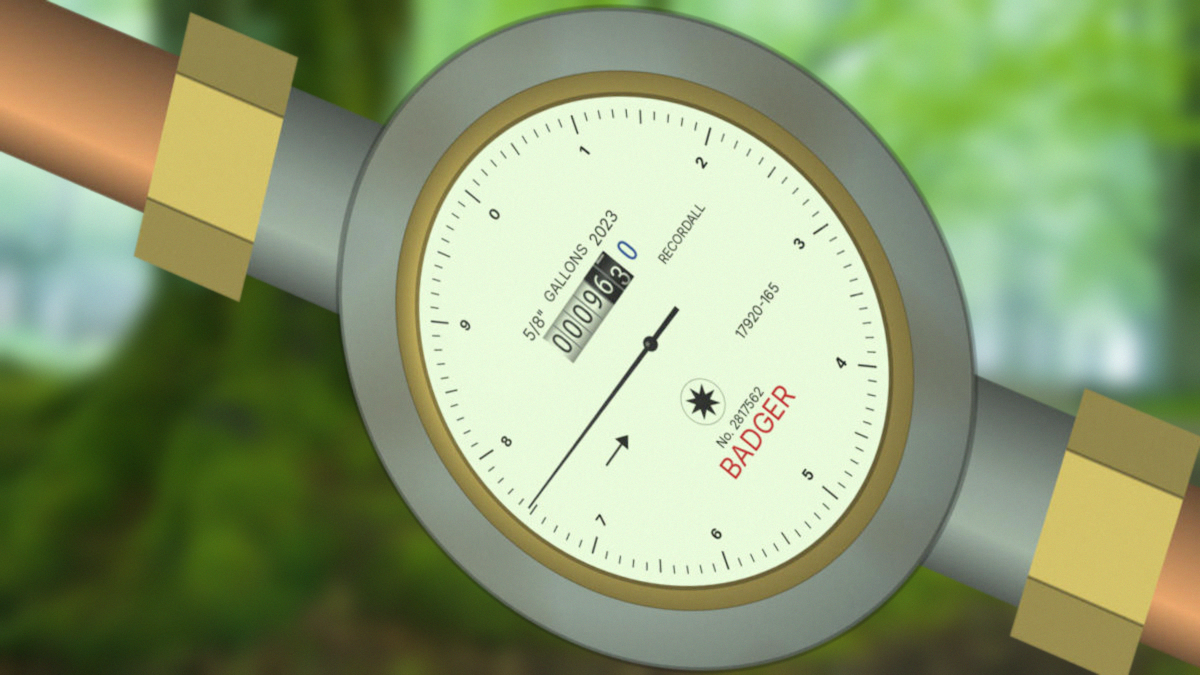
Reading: 9627.5 gal
